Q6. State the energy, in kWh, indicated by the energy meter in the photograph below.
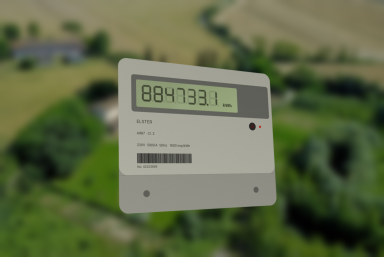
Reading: 884733.1 kWh
